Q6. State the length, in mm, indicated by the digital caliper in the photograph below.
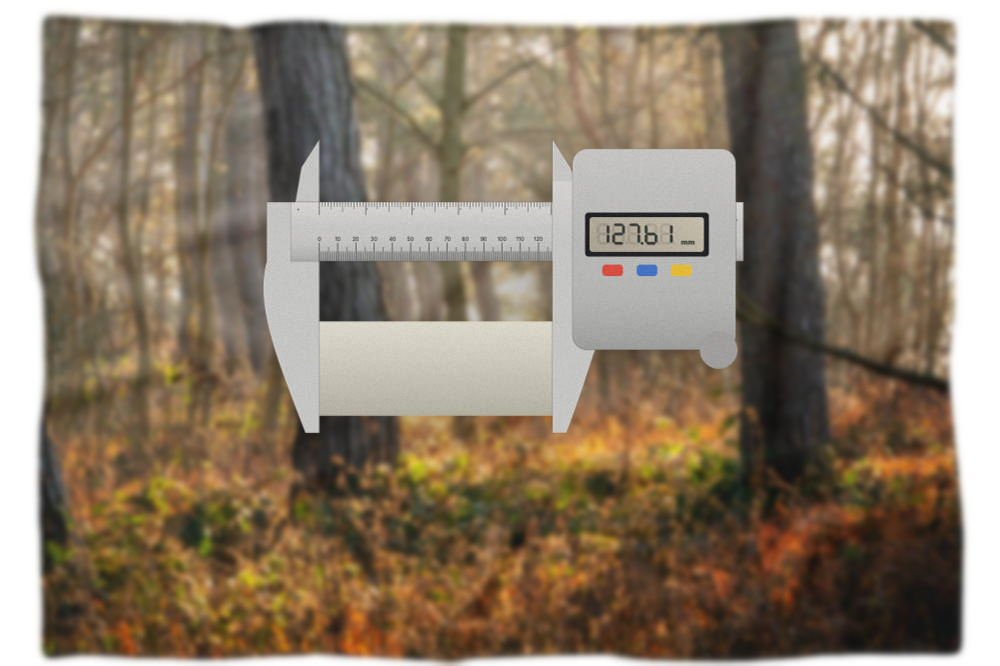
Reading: 127.61 mm
